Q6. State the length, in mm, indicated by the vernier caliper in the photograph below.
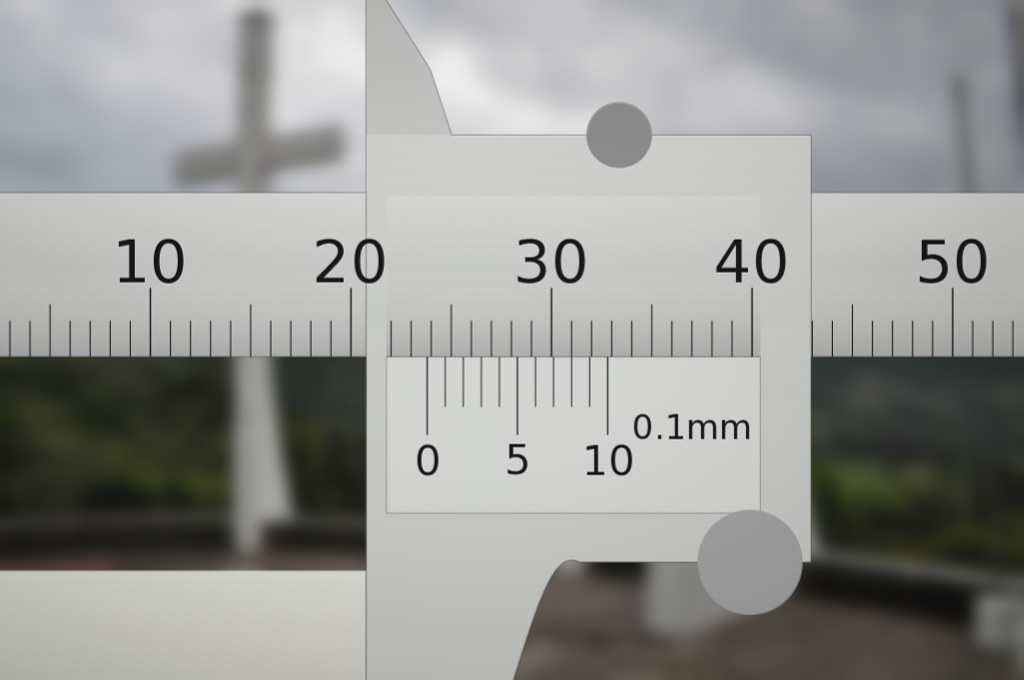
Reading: 23.8 mm
